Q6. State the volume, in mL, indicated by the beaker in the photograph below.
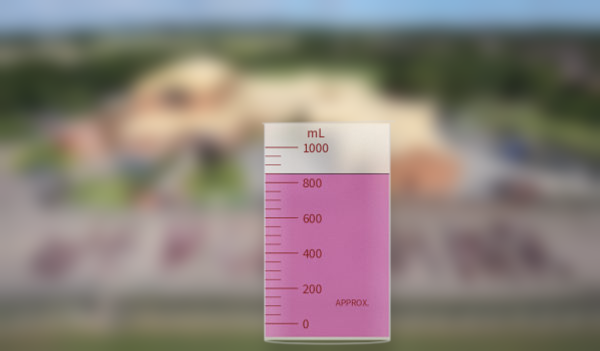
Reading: 850 mL
